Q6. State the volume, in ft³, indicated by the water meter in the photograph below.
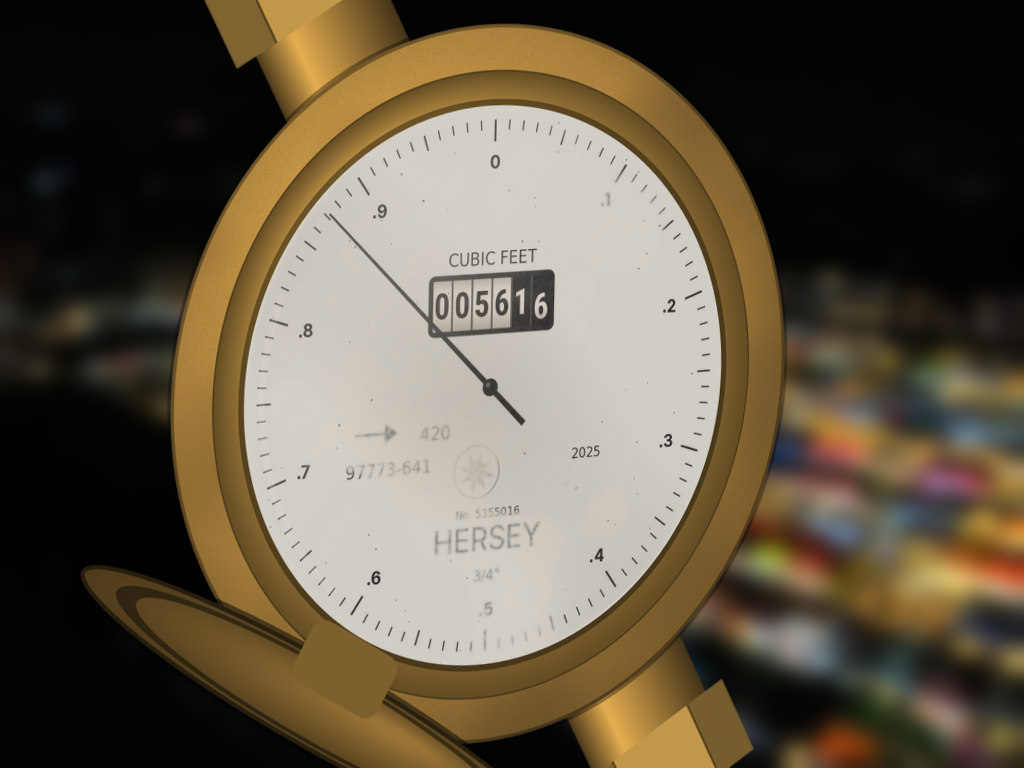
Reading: 5615.87 ft³
